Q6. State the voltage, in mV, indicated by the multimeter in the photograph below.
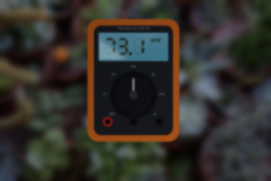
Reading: 73.1 mV
